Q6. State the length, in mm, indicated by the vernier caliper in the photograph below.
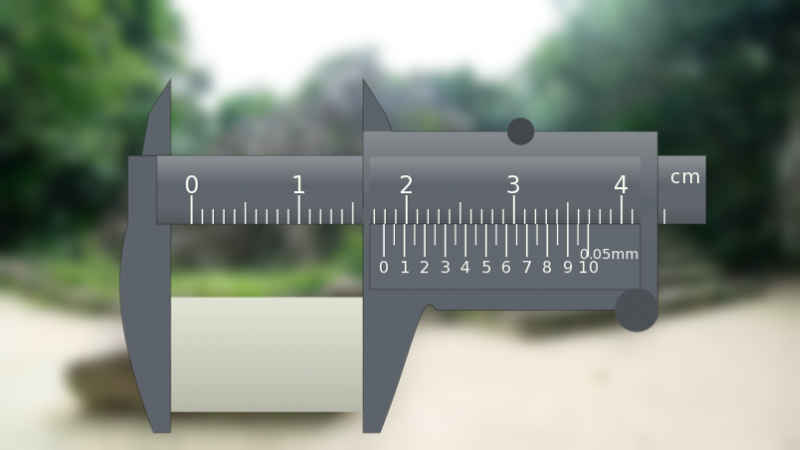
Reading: 17.9 mm
